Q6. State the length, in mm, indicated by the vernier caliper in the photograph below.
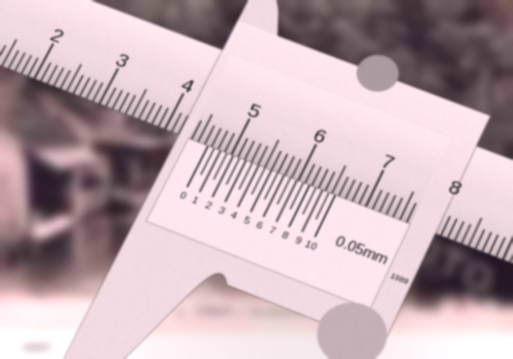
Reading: 46.5 mm
